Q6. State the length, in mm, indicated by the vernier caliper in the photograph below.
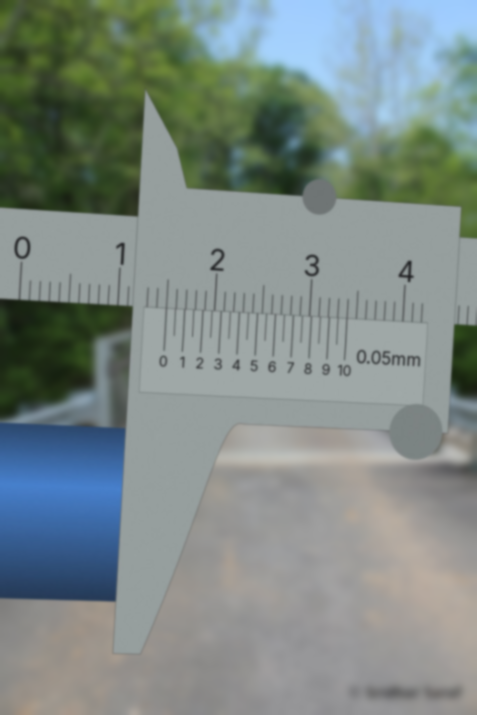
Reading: 15.0 mm
